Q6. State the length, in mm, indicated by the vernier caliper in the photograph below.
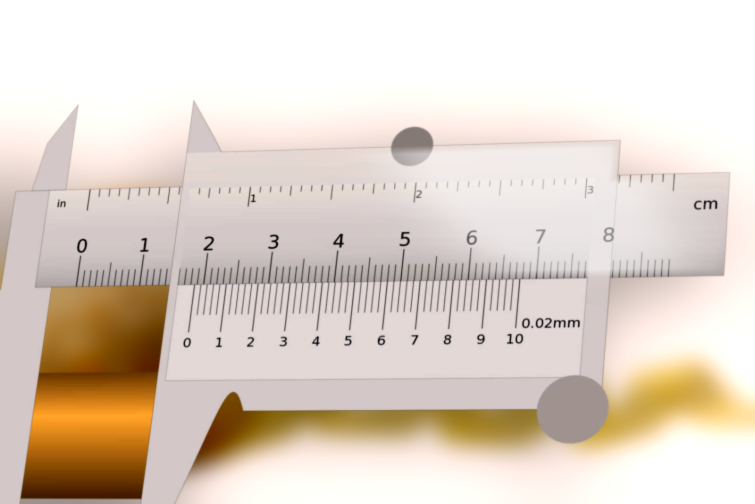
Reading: 18.6 mm
